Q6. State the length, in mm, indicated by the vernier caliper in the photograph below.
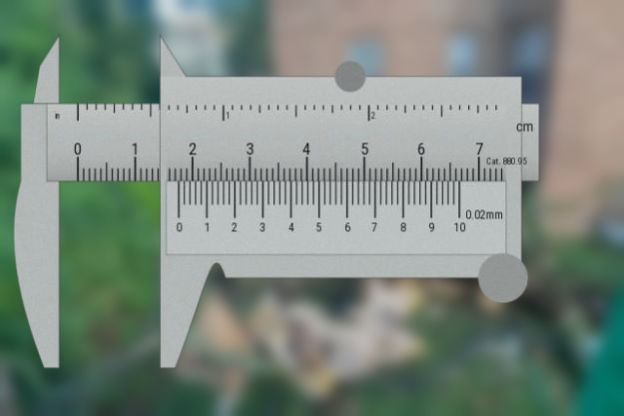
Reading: 17.6 mm
